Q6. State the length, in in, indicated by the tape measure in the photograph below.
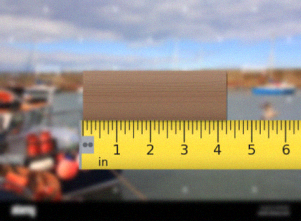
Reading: 4.25 in
